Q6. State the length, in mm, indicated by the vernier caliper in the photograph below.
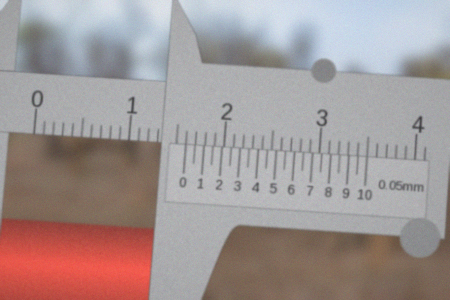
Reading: 16.0 mm
